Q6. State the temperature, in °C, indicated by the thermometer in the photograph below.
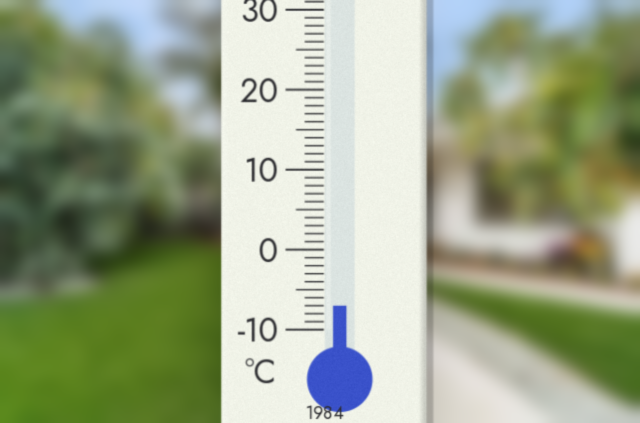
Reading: -7 °C
